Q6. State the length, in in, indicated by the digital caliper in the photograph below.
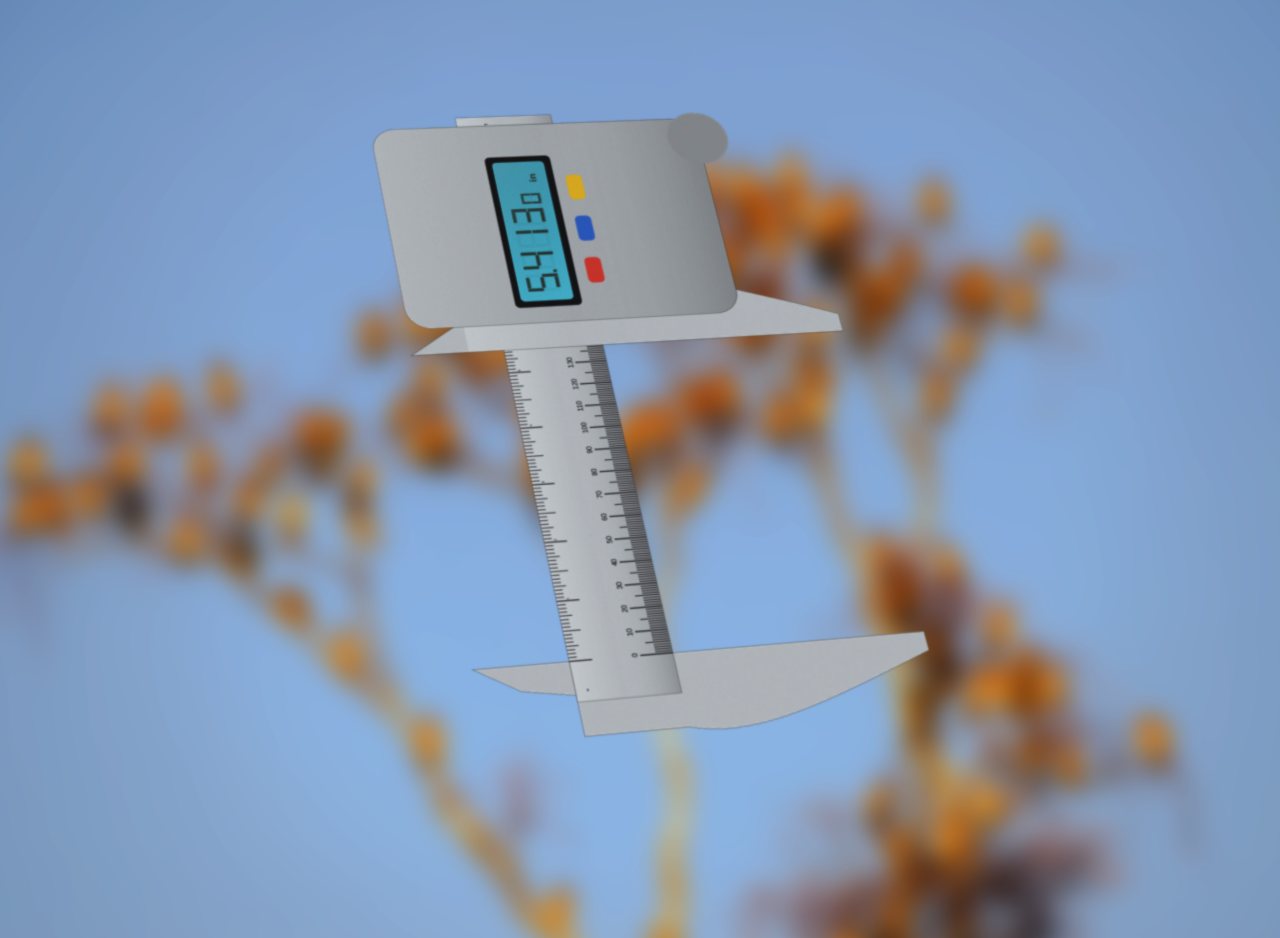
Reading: 5.4130 in
